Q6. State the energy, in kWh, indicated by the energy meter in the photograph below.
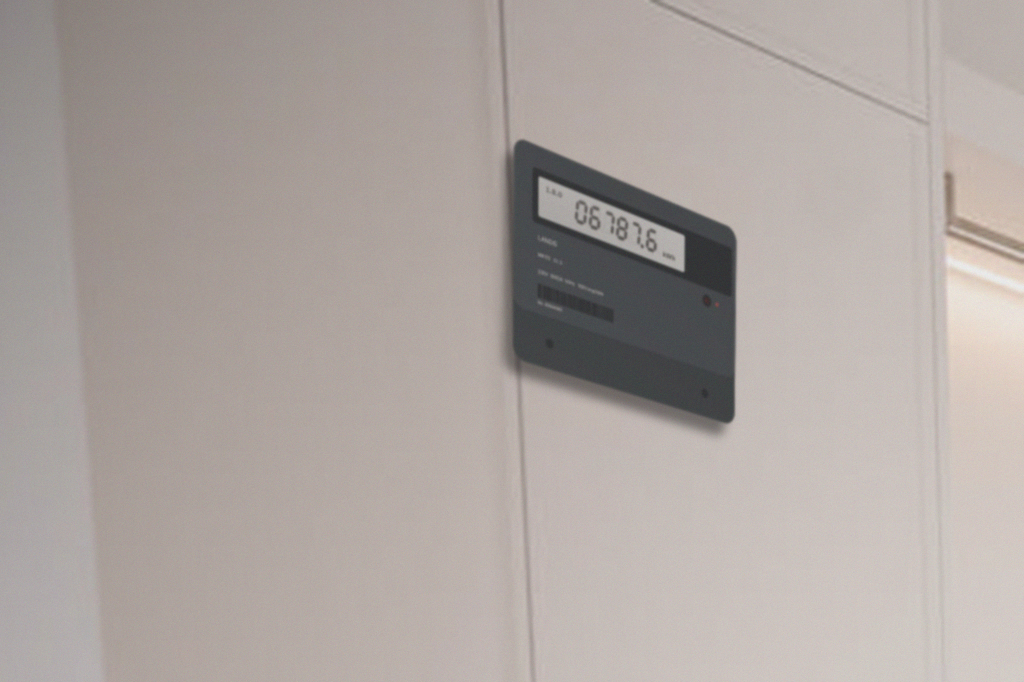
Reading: 6787.6 kWh
